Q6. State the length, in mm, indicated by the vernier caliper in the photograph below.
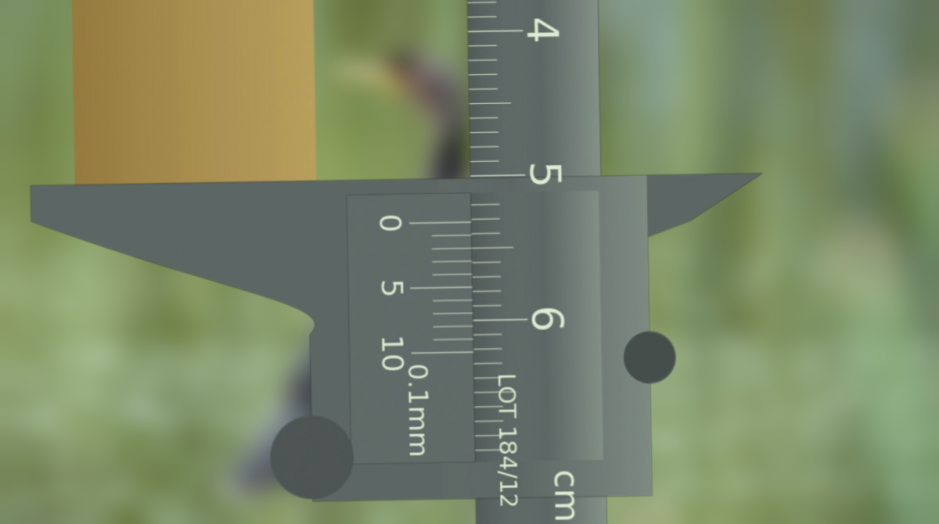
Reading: 53.2 mm
